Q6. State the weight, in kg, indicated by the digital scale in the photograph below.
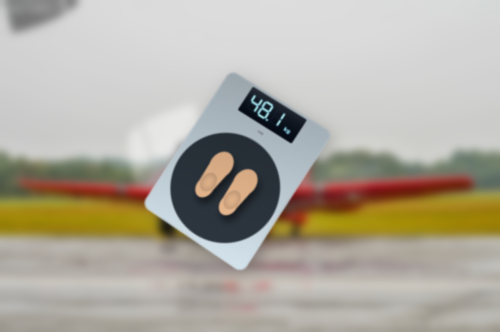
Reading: 48.1 kg
